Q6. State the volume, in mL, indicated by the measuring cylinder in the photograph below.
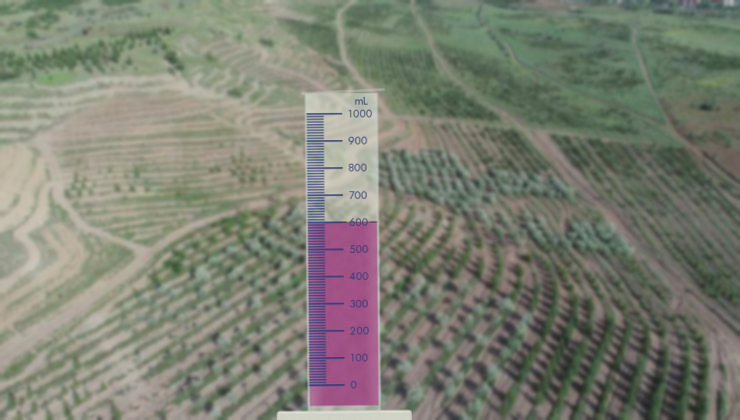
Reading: 600 mL
